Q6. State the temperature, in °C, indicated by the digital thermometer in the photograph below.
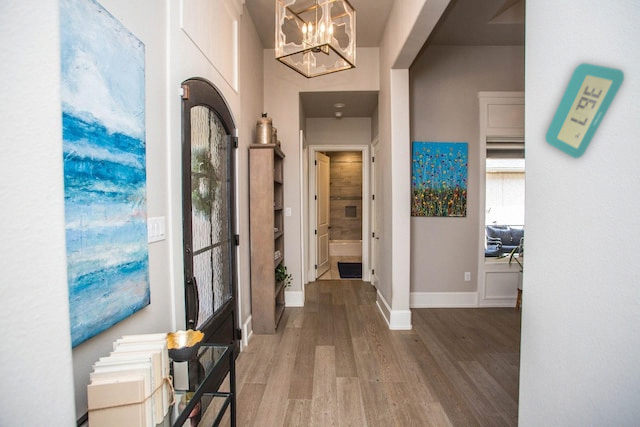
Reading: 36.7 °C
